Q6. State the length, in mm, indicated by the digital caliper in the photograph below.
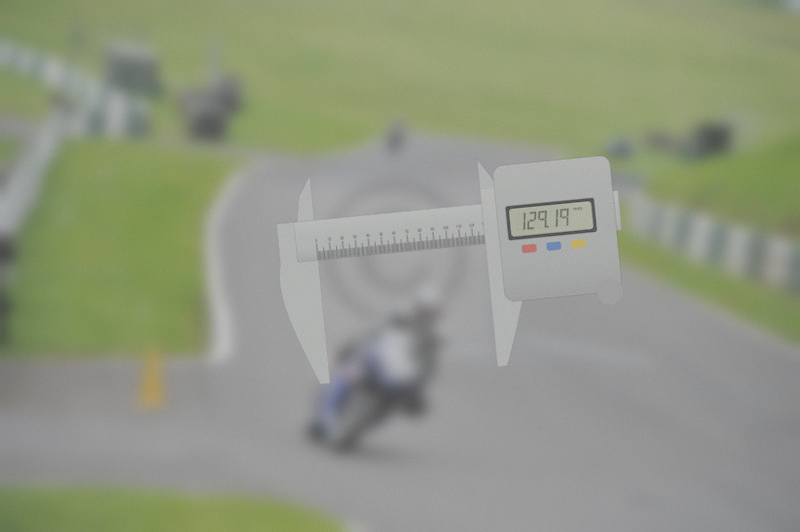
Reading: 129.19 mm
